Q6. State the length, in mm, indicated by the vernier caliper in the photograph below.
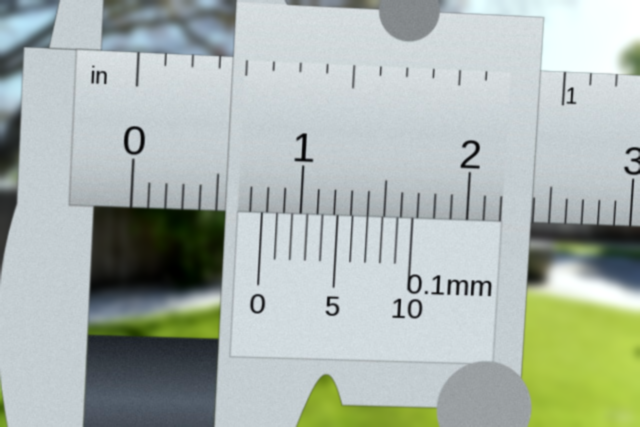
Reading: 7.7 mm
